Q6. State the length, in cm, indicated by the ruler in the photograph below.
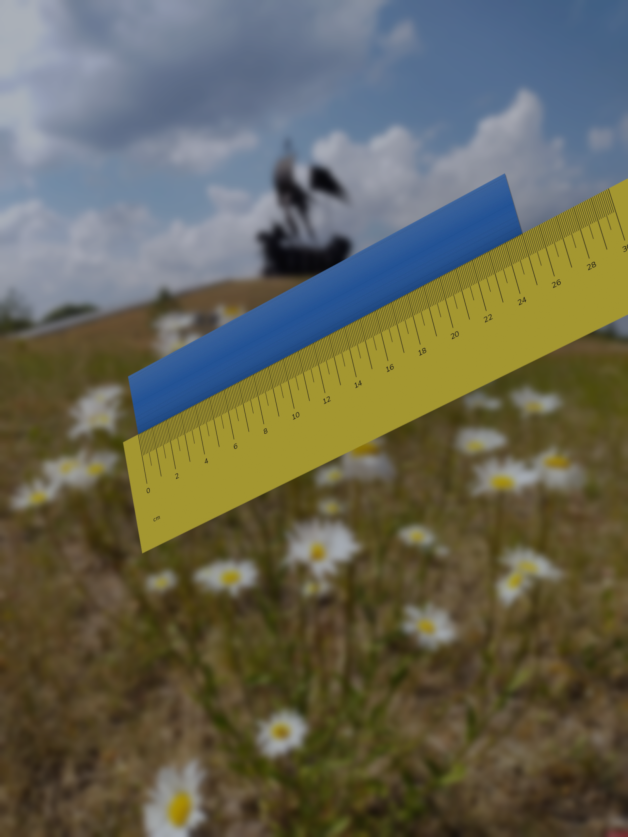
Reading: 25 cm
